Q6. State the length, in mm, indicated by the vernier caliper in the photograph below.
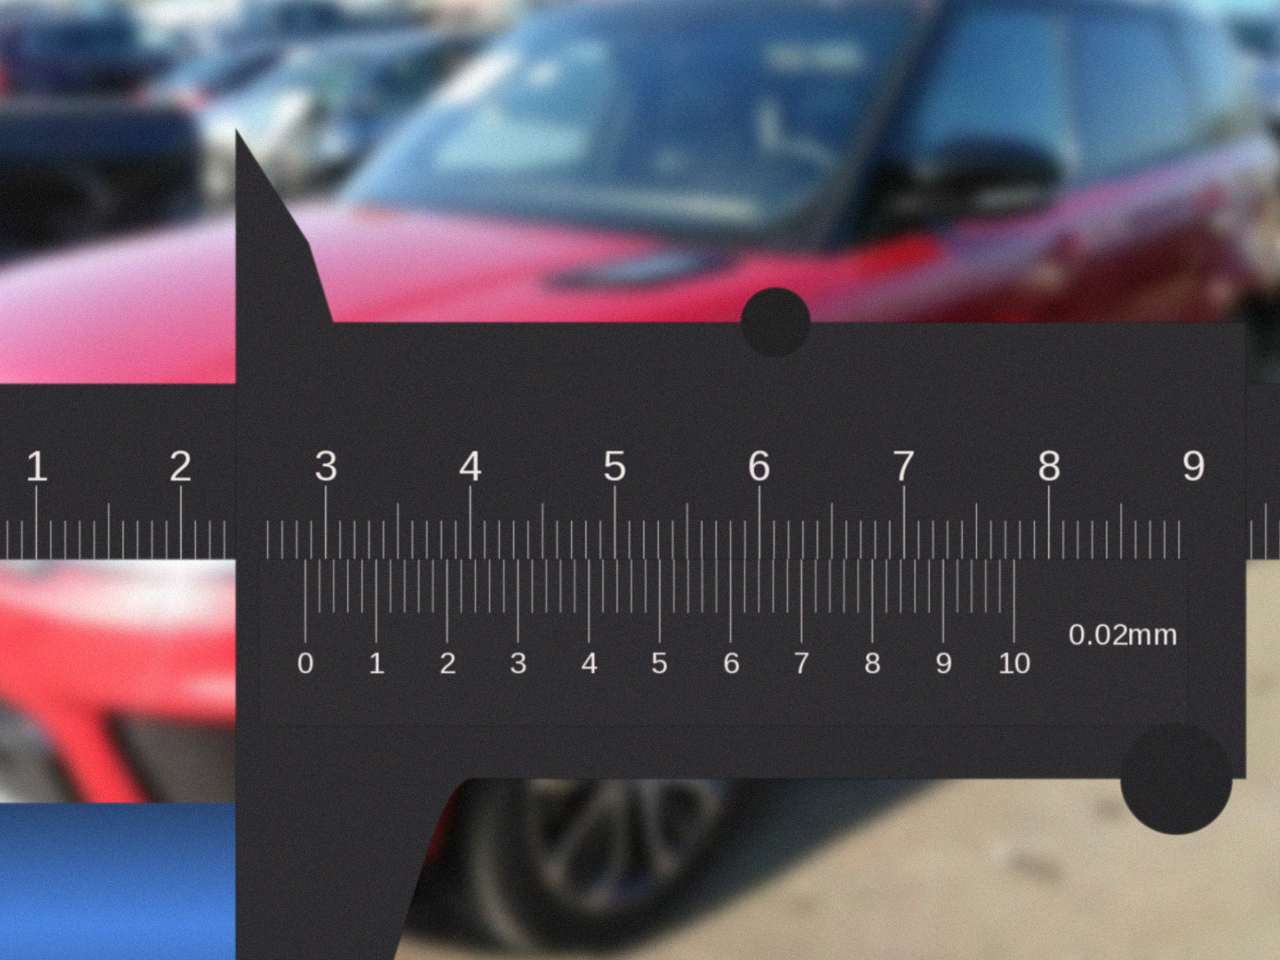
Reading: 28.6 mm
